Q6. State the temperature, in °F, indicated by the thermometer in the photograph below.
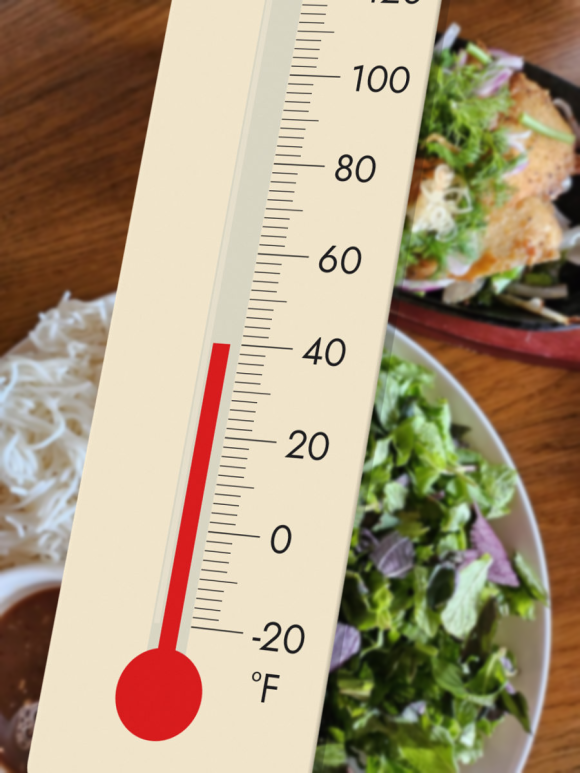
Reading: 40 °F
